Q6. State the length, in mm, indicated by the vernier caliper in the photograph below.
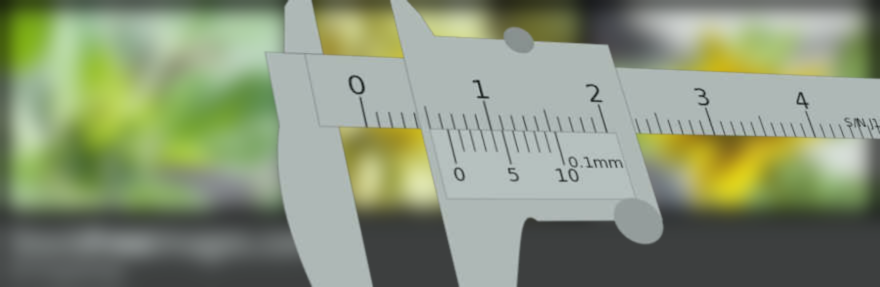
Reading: 6.4 mm
